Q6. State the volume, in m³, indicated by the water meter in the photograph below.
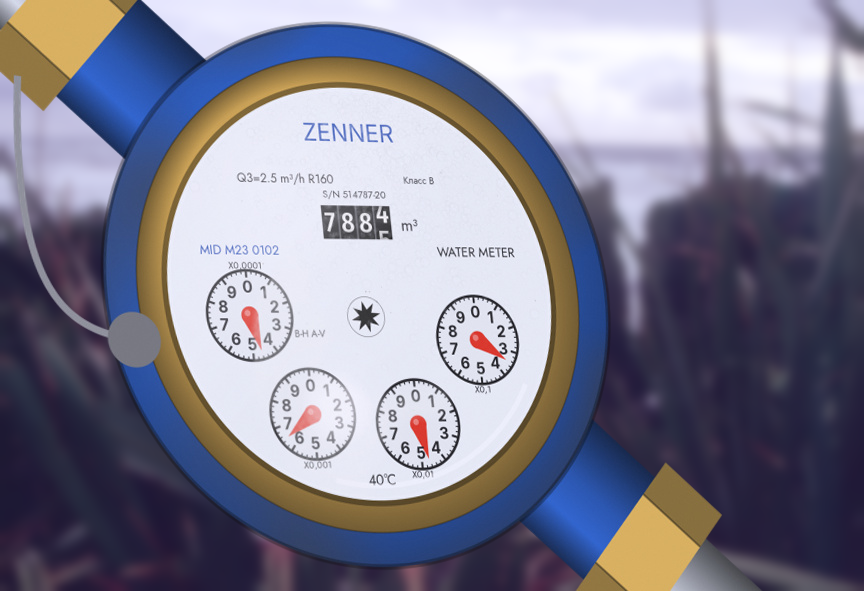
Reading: 7884.3464 m³
